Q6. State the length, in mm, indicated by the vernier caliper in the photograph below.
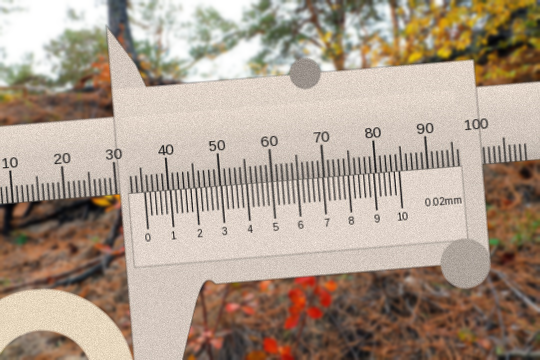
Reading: 35.5 mm
